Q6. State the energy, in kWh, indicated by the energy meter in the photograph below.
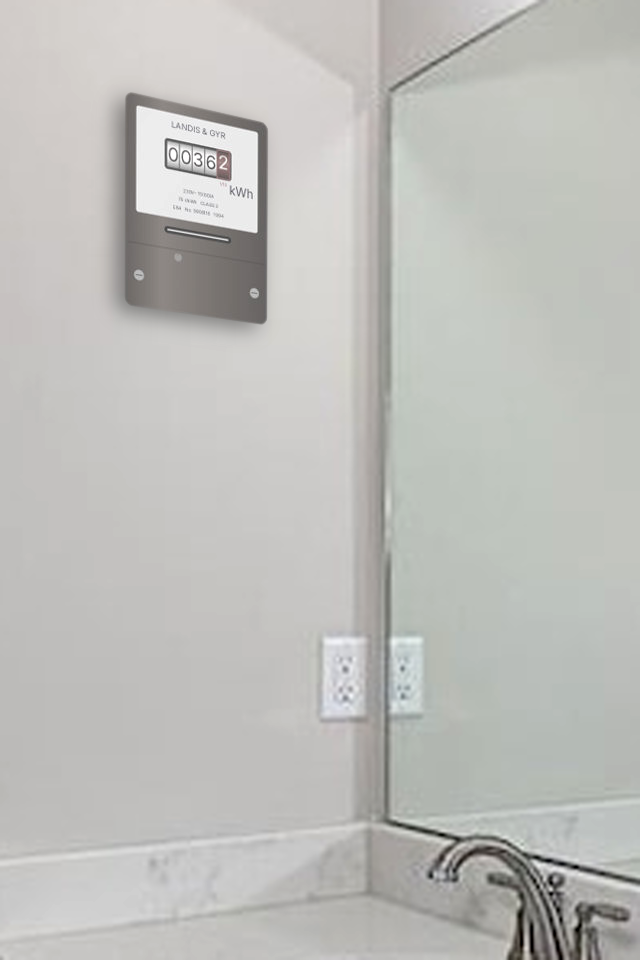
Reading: 36.2 kWh
